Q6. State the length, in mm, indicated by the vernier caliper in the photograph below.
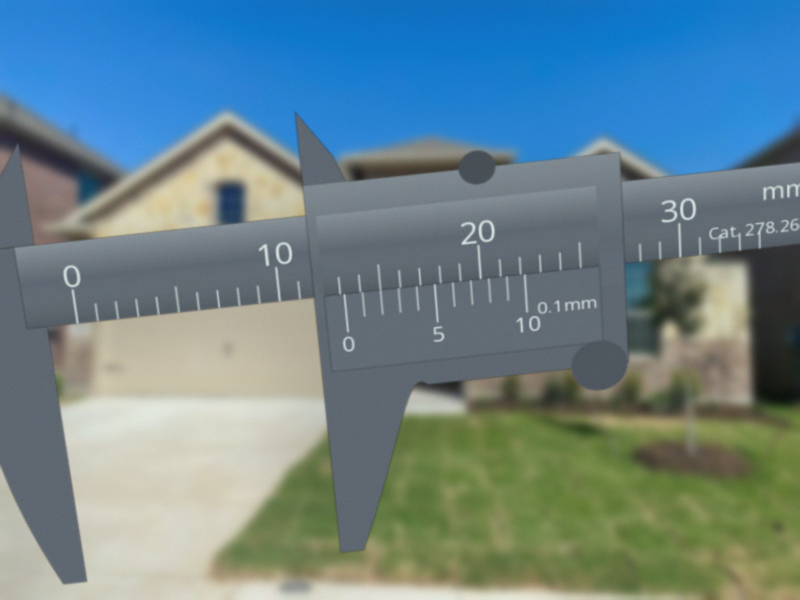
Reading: 13.2 mm
